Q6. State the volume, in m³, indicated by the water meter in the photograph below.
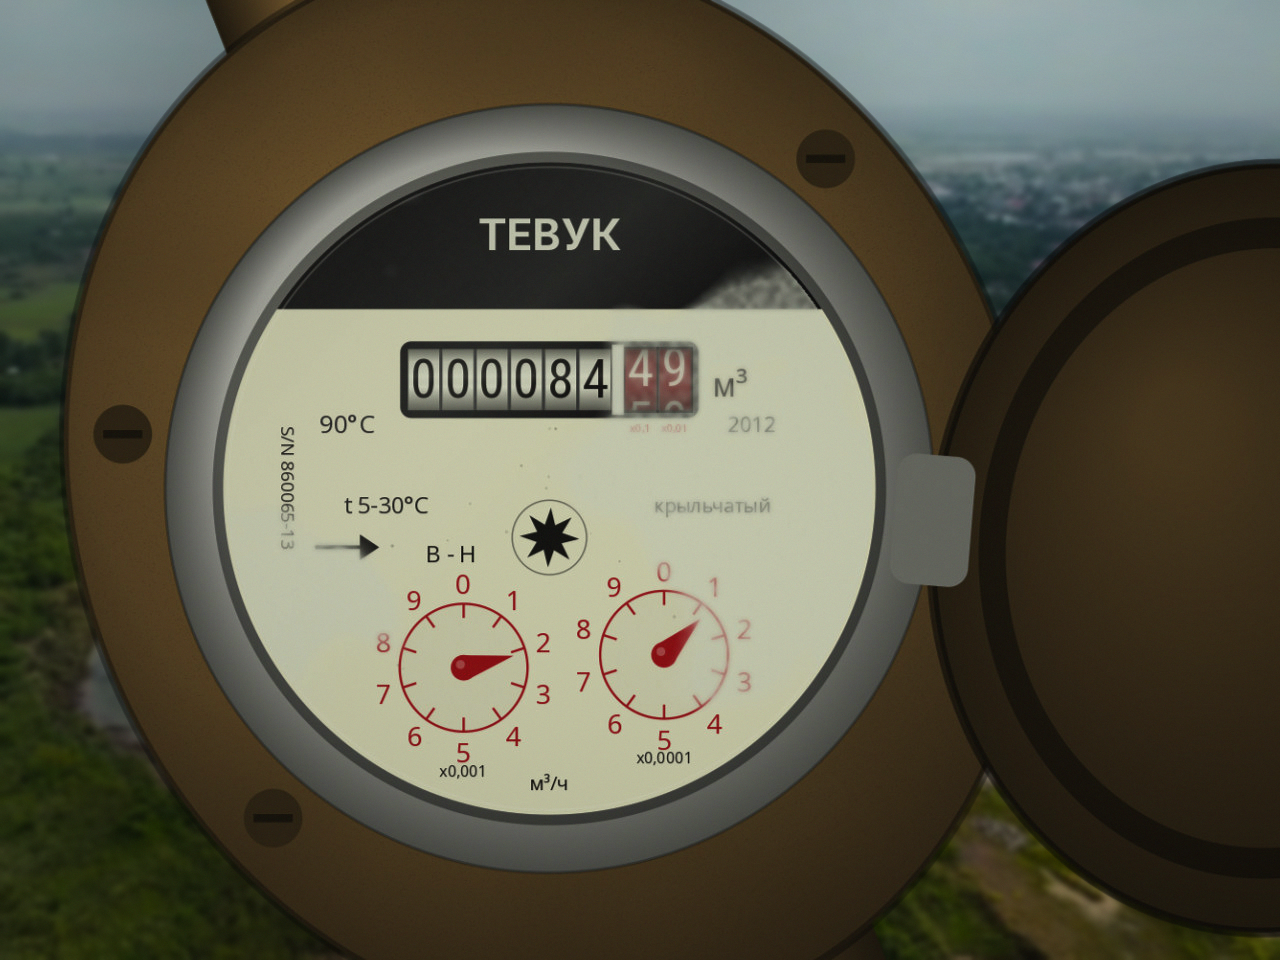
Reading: 84.4921 m³
